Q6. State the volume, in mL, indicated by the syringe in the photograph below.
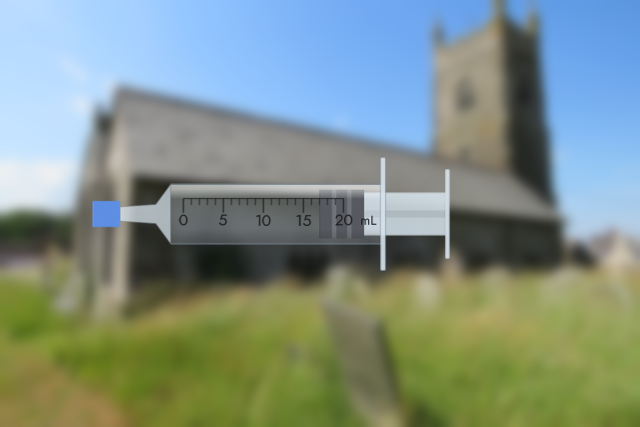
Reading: 17 mL
